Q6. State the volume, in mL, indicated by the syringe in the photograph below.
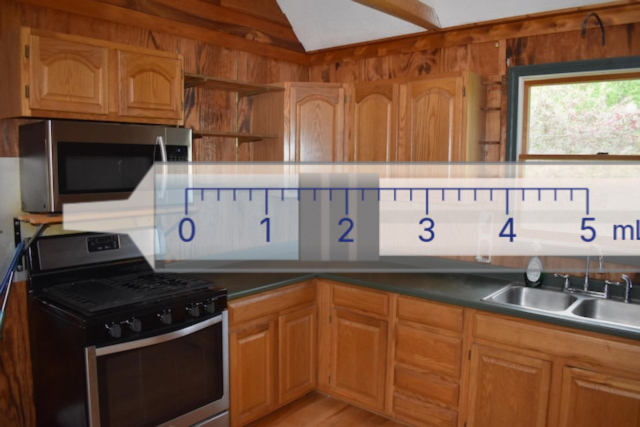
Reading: 1.4 mL
